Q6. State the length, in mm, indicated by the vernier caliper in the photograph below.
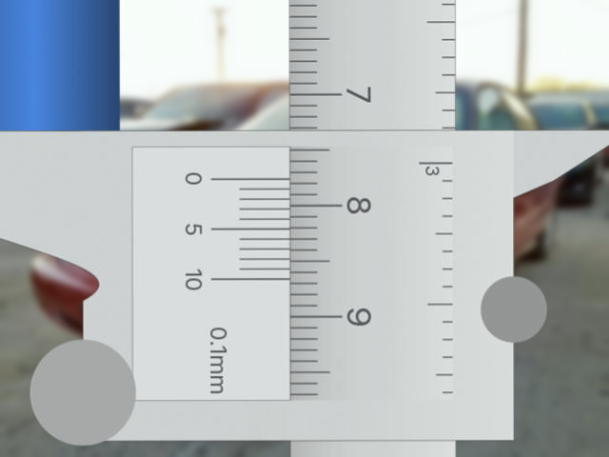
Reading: 77.6 mm
